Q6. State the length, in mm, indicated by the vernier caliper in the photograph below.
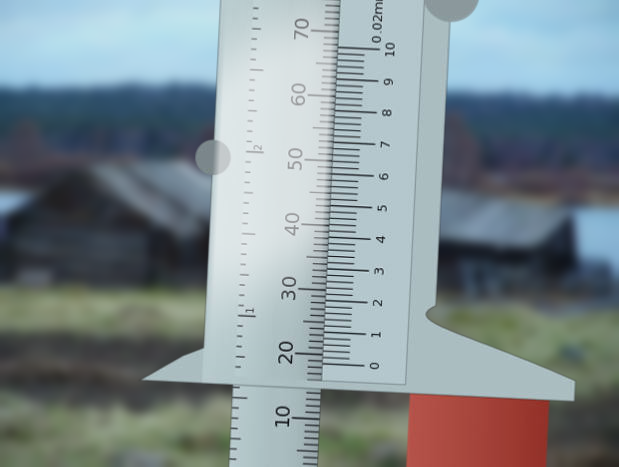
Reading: 18.6 mm
